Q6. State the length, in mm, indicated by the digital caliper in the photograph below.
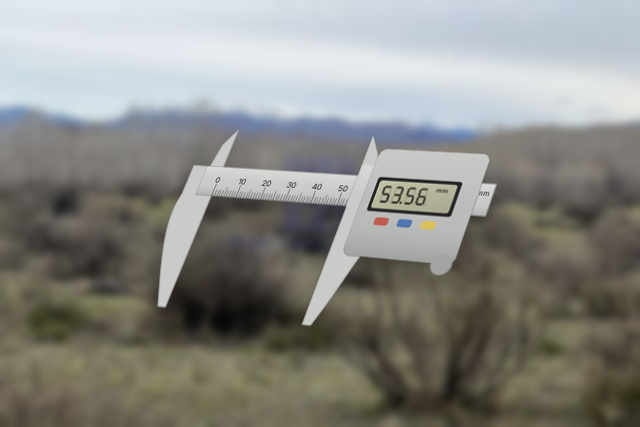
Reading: 53.56 mm
